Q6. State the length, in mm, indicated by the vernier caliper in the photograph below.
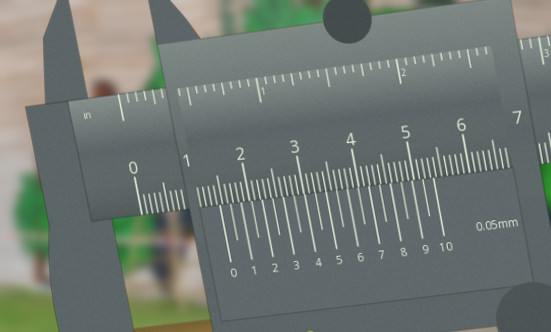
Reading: 14.5 mm
